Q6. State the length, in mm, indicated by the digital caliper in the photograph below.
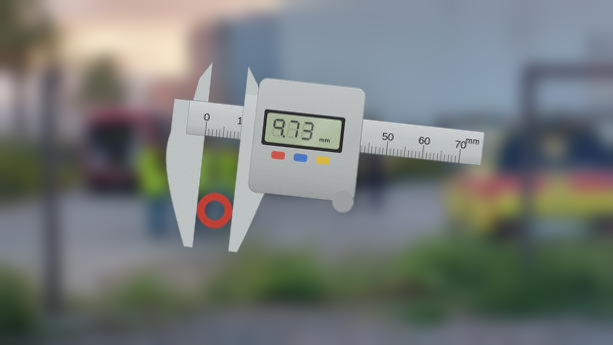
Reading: 9.73 mm
